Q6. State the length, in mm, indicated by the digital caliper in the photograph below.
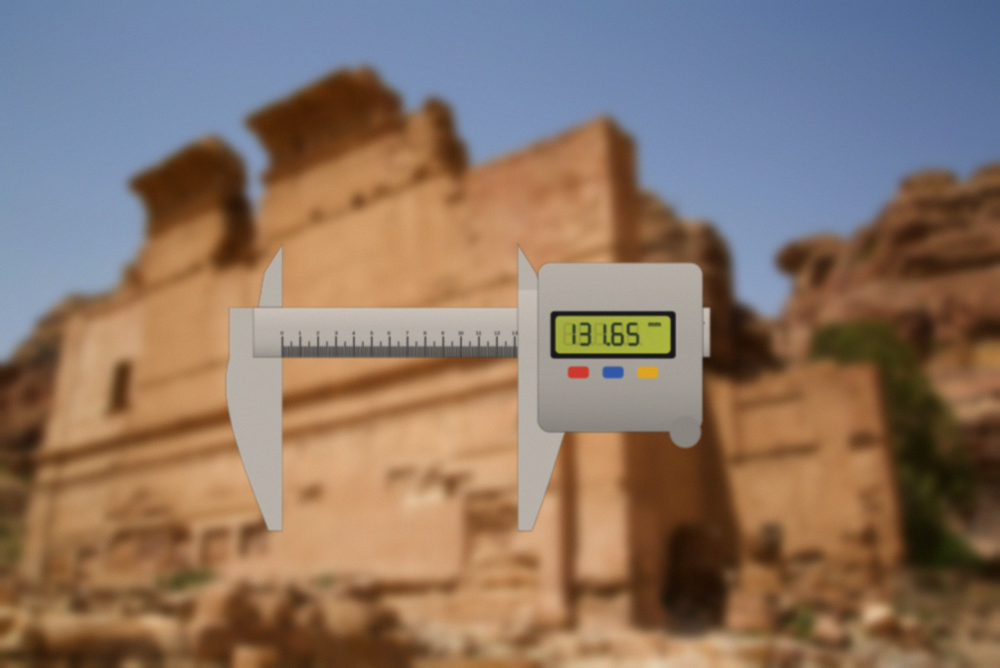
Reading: 131.65 mm
